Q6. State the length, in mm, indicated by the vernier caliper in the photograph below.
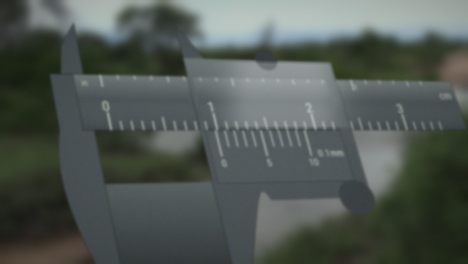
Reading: 9.8 mm
